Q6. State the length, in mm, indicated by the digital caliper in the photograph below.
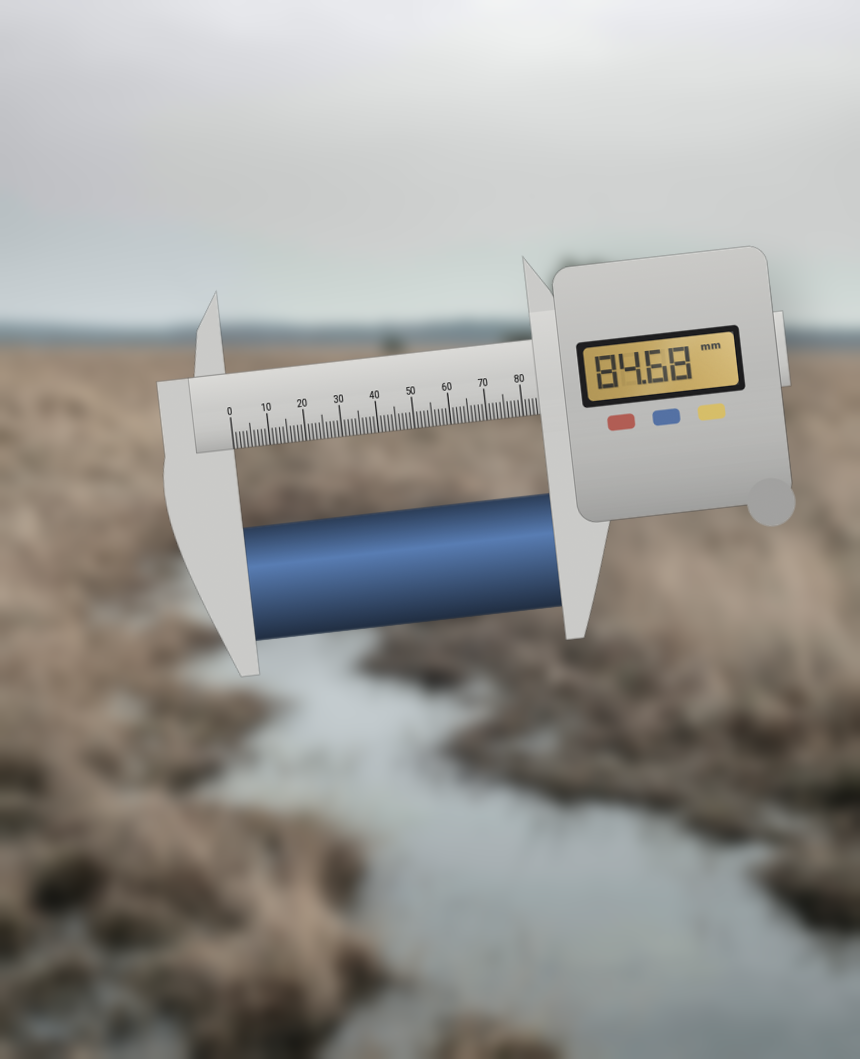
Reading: 84.68 mm
